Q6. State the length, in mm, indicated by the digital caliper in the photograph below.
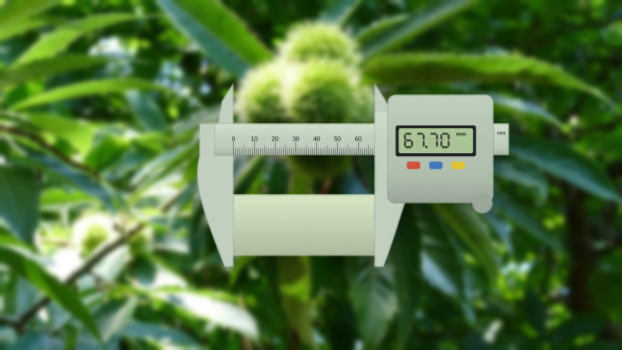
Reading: 67.70 mm
